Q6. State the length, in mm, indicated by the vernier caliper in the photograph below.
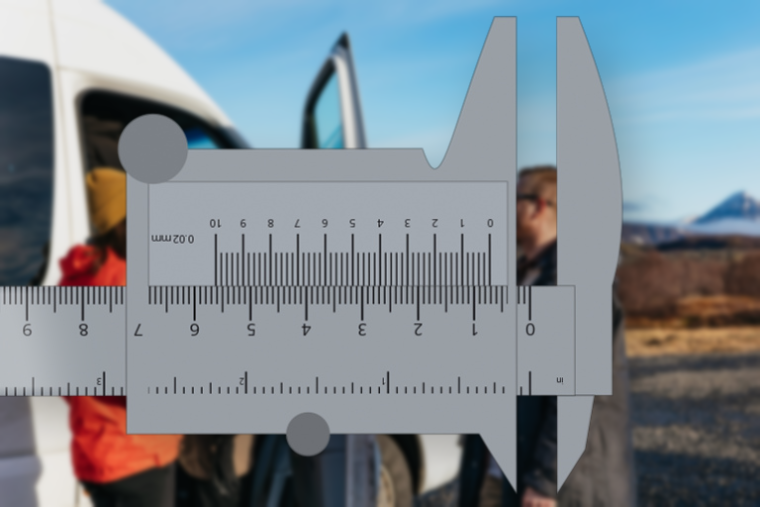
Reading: 7.2 mm
